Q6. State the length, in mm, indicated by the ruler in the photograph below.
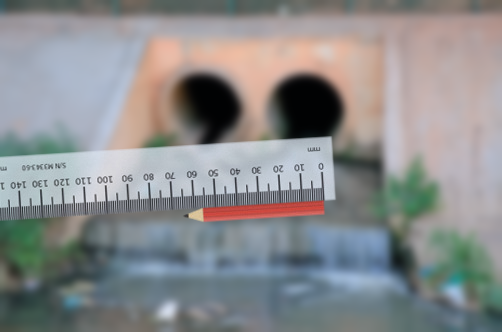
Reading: 65 mm
